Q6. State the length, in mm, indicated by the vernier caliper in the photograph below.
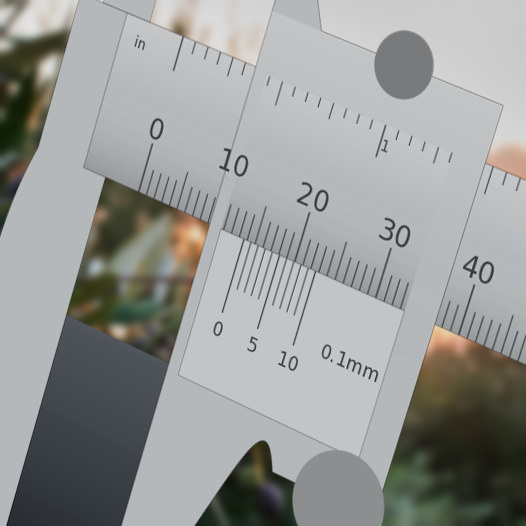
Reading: 13.6 mm
